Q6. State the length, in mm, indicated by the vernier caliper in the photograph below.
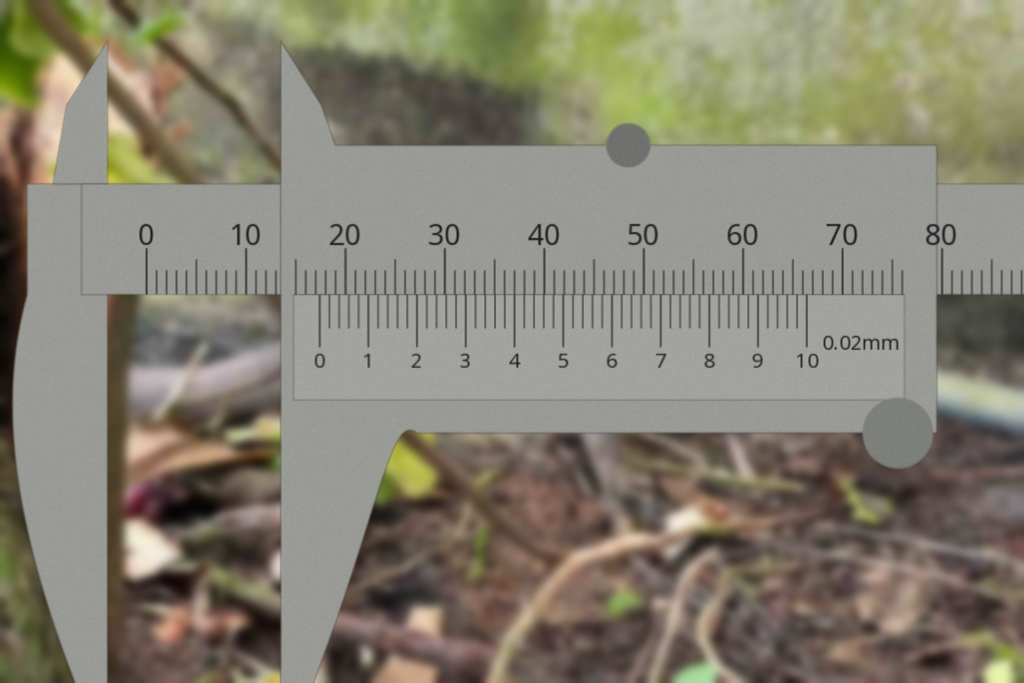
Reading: 17.4 mm
